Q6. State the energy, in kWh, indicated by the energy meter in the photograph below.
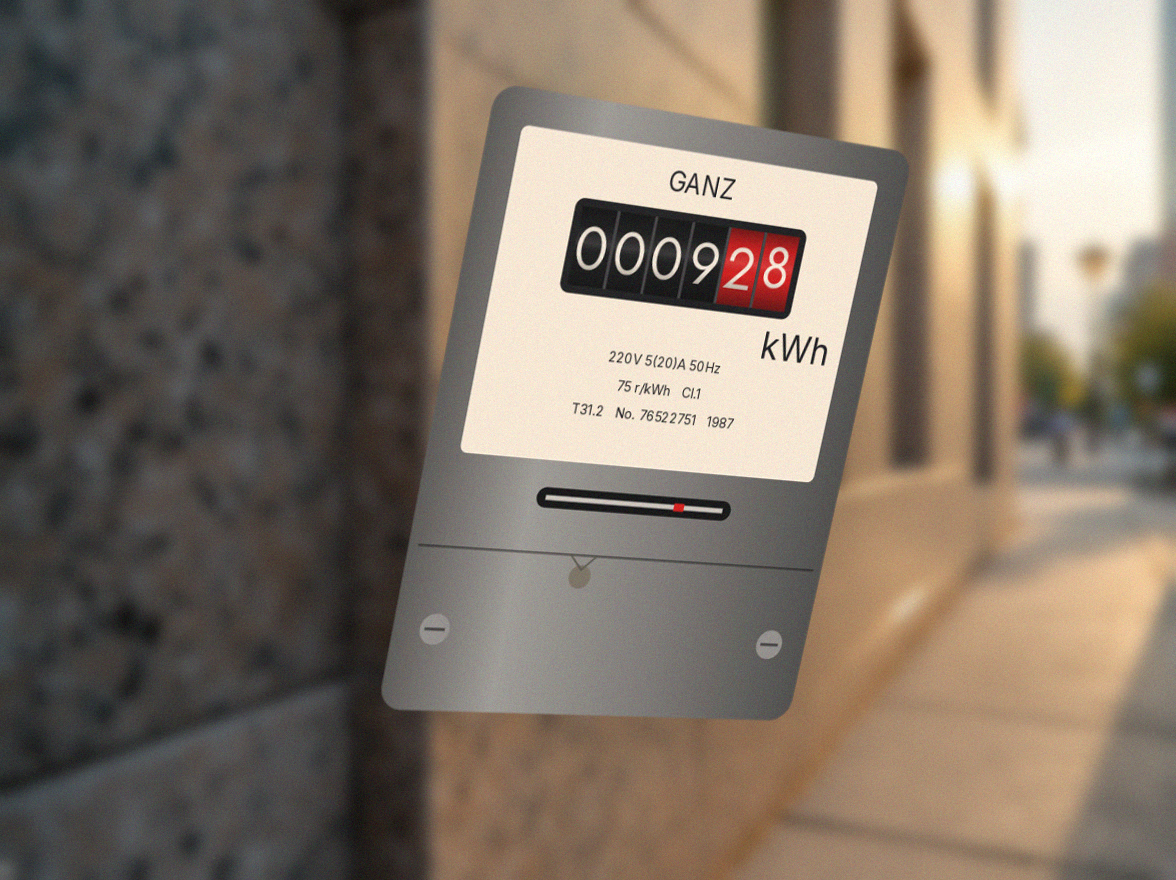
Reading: 9.28 kWh
